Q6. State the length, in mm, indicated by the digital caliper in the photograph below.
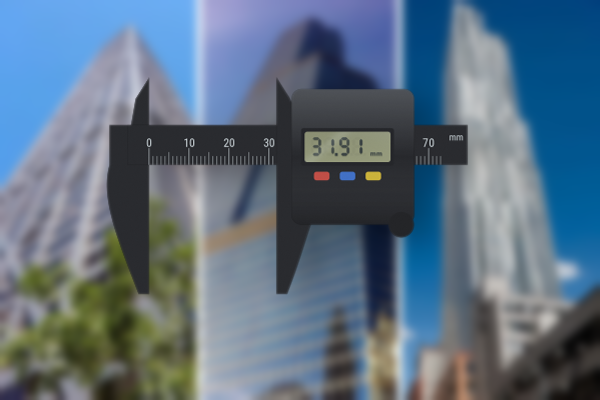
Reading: 31.91 mm
